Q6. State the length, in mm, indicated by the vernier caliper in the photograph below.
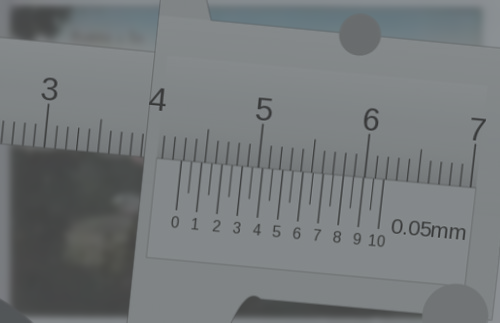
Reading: 42.8 mm
